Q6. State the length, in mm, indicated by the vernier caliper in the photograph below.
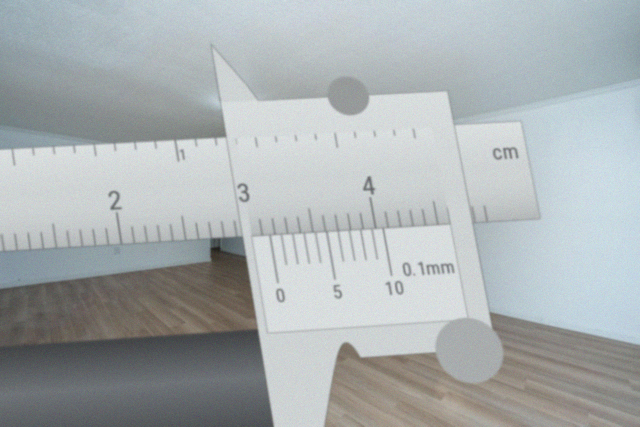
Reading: 31.6 mm
